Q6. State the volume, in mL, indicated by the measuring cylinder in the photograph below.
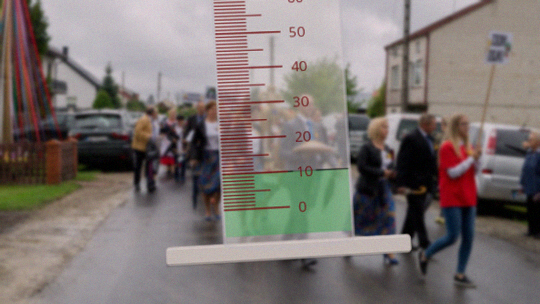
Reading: 10 mL
